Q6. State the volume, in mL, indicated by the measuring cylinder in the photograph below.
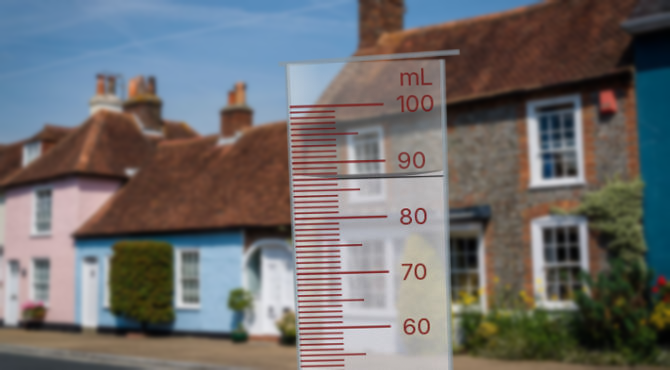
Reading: 87 mL
